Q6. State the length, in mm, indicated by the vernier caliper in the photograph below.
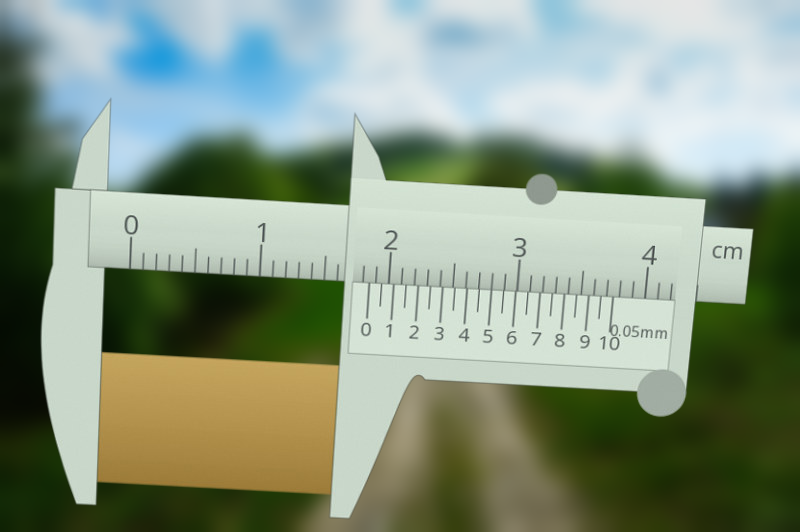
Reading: 18.5 mm
